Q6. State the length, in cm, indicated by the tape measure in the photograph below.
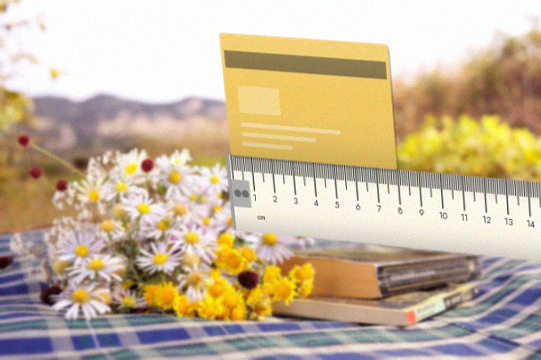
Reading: 8 cm
